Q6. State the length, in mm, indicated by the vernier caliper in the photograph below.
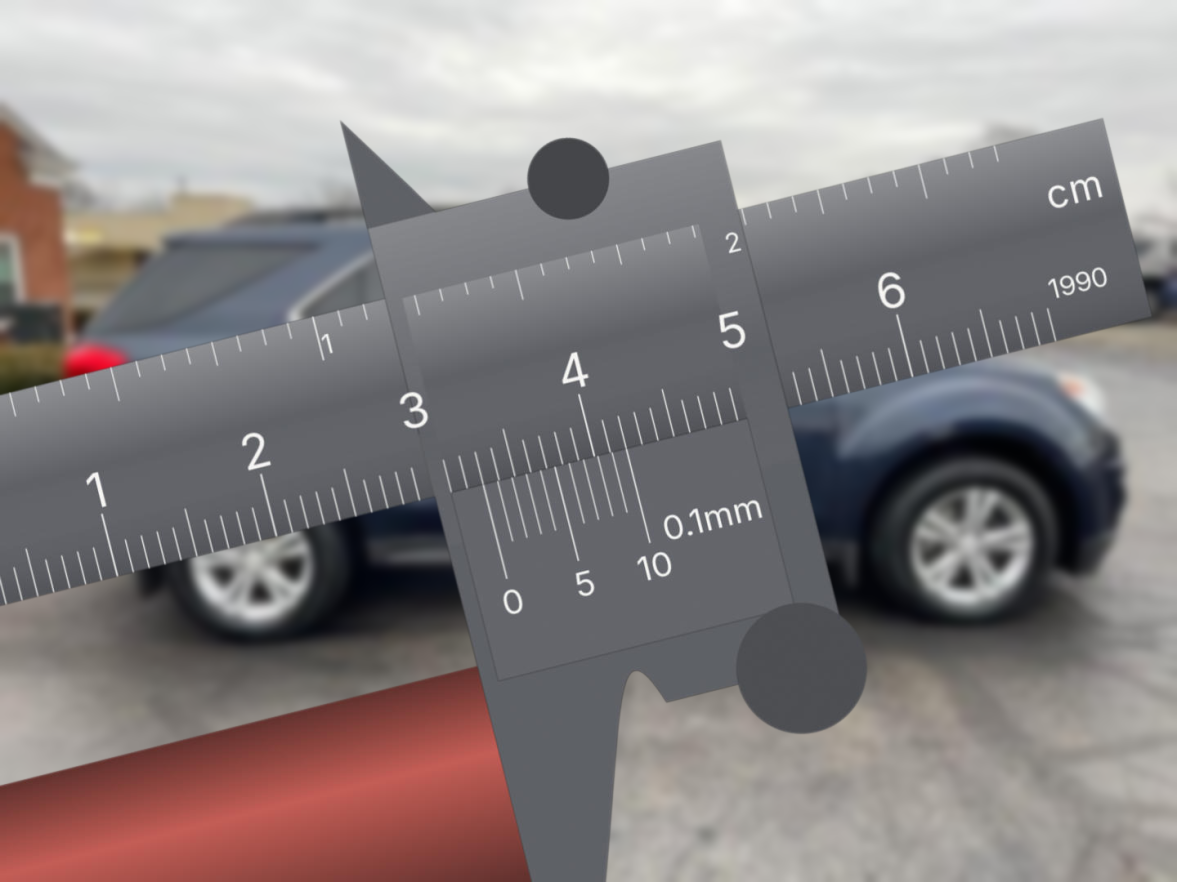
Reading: 33.0 mm
